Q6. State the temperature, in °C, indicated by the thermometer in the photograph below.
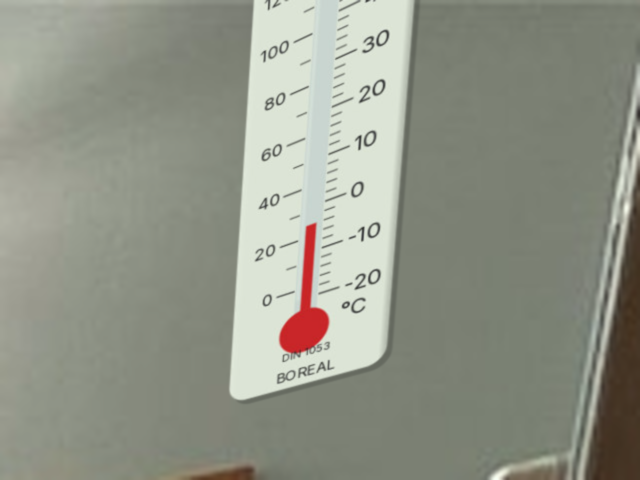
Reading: -4 °C
